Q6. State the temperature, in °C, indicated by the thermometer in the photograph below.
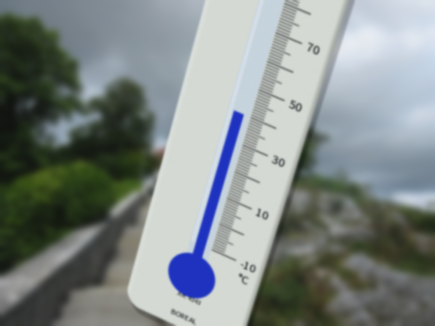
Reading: 40 °C
